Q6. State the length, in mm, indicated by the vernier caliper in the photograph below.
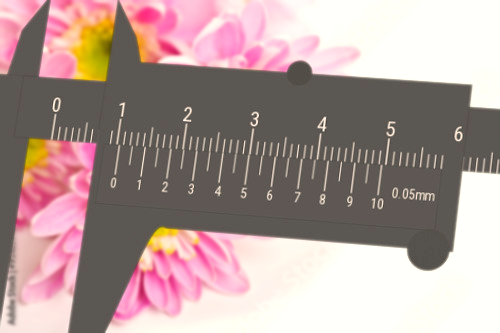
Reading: 10.4 mm
